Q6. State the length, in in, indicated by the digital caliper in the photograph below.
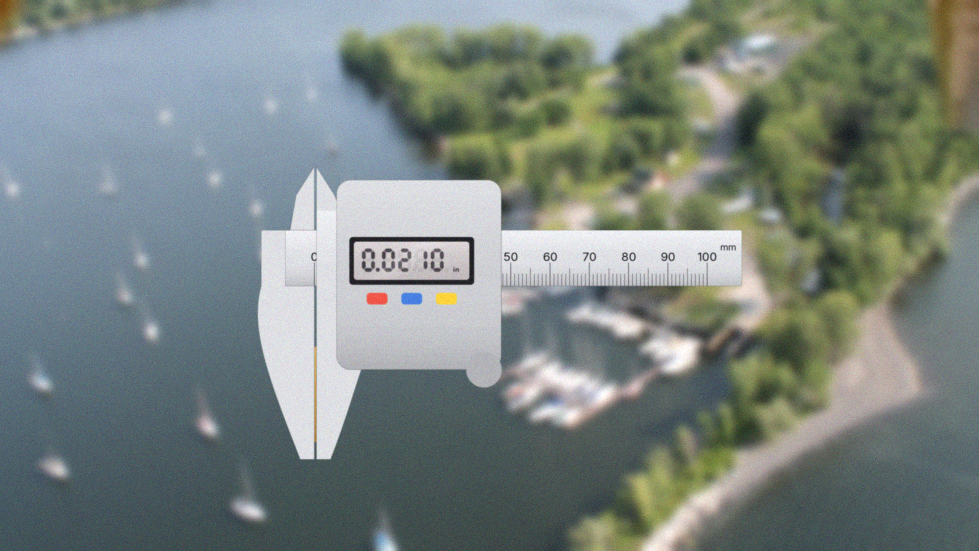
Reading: 0.0210 in
